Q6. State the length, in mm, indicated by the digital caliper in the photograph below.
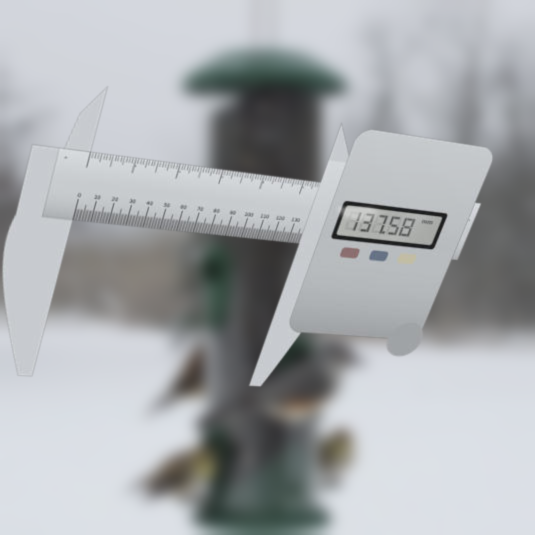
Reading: 137.58 mm
